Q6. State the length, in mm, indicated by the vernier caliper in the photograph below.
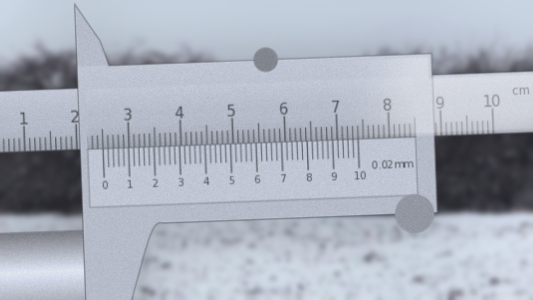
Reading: 25.0 mm
